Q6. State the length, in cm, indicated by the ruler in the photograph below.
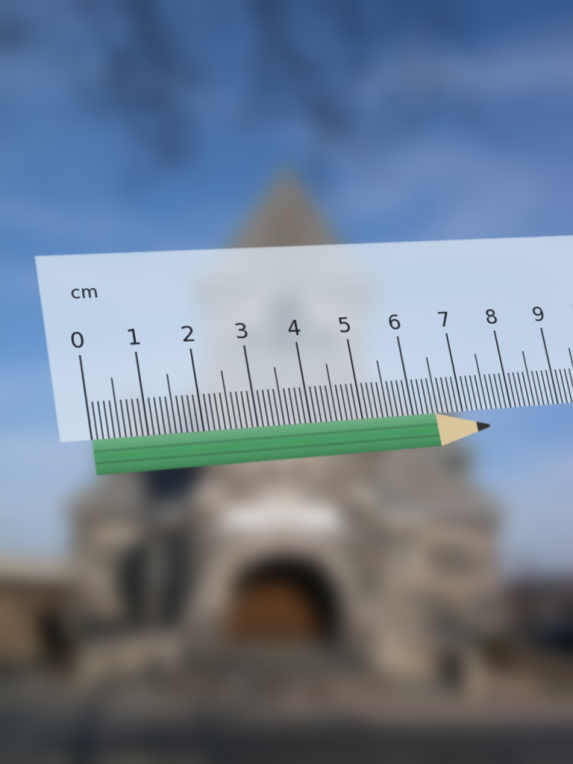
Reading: 7.5 cm
